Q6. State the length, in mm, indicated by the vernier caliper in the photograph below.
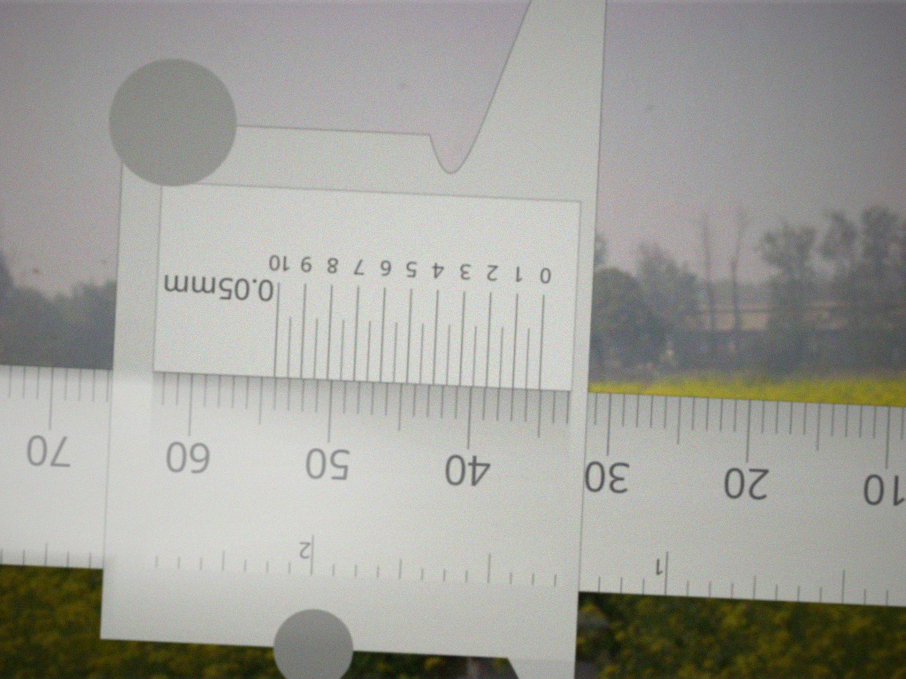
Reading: 35.1 mm
